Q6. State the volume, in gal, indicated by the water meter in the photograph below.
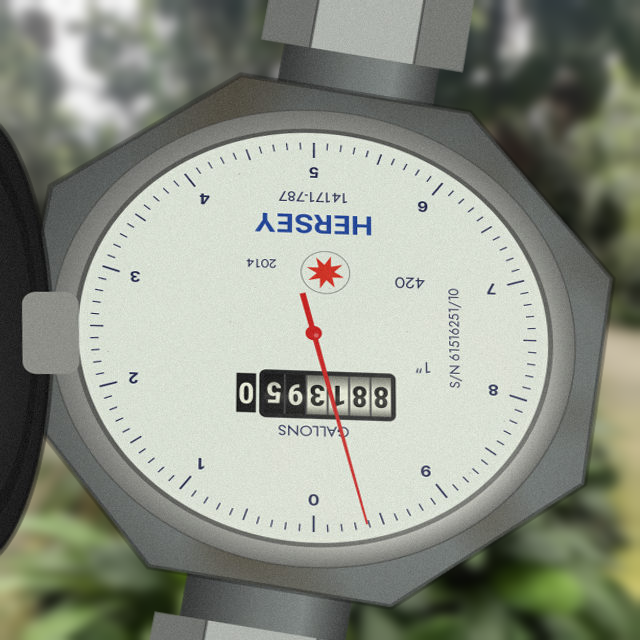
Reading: 8813949.6 gal
